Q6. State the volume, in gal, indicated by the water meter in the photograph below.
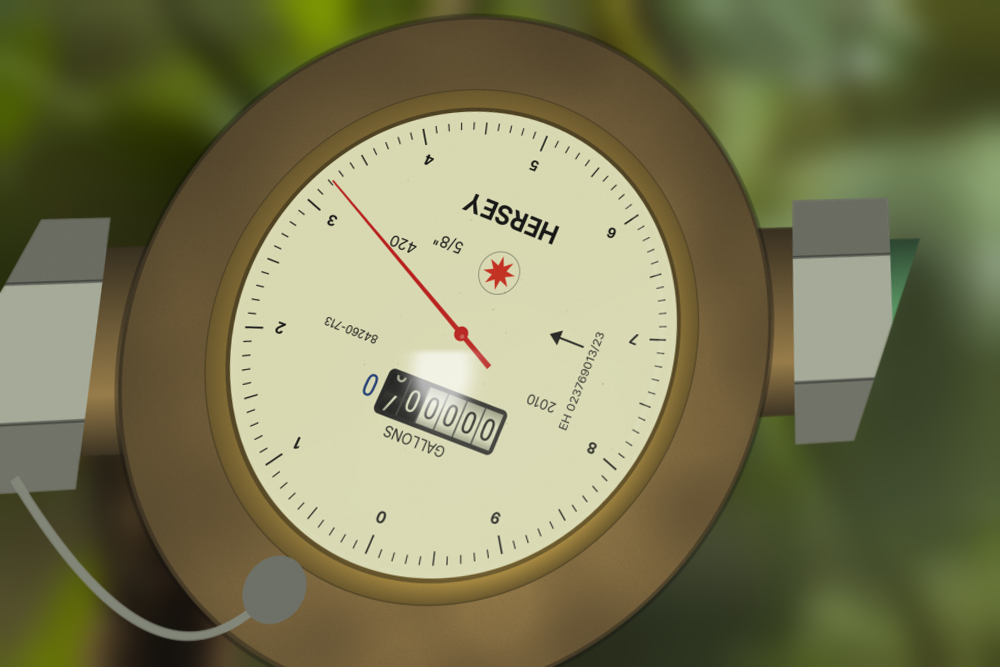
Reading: 73.2 gal
